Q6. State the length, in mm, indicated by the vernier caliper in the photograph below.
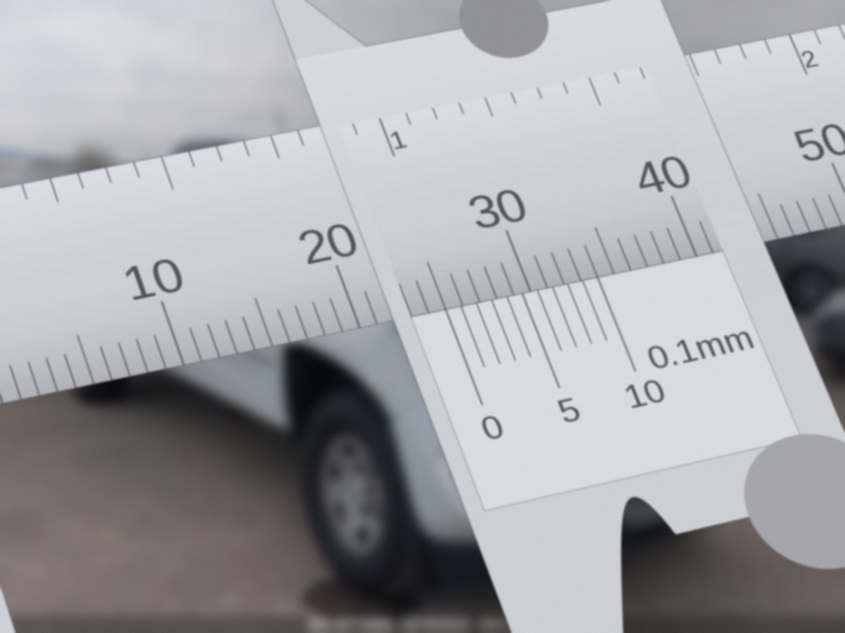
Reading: 25.0 mm
